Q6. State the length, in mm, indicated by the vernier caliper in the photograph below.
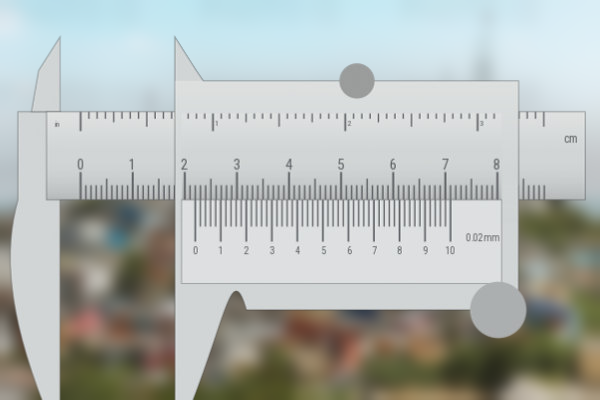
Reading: 22.0 mm
